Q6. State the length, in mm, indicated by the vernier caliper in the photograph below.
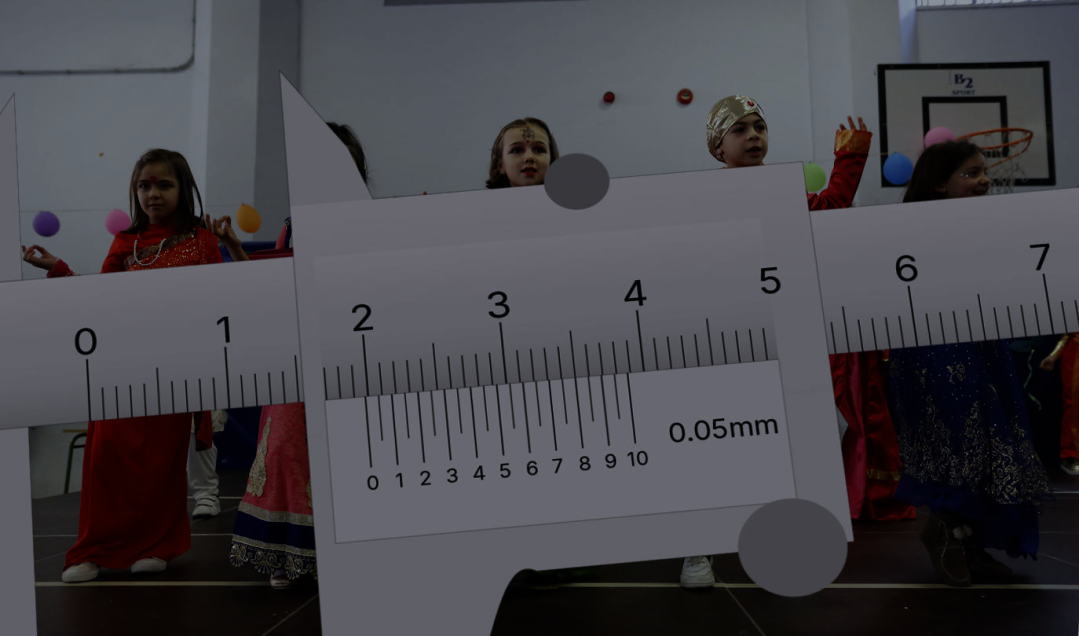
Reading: 19.8 mm
